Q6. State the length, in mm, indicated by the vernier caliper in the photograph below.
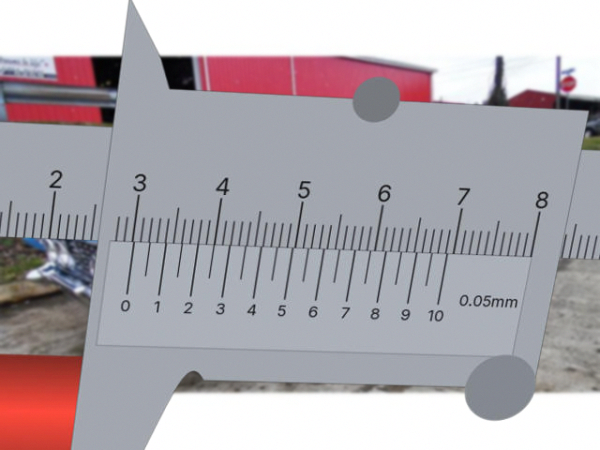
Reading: 30.2 mm
